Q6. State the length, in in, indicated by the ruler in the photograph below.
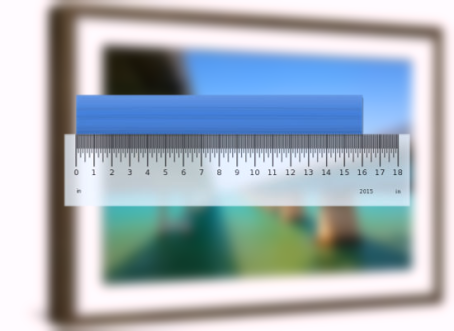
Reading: 16 in
